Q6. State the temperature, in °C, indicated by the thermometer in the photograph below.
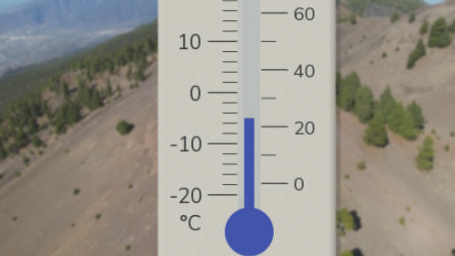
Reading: -5 °C
